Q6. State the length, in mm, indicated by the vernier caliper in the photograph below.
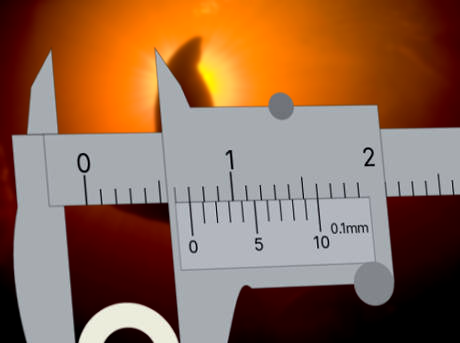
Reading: 7.0 mm
